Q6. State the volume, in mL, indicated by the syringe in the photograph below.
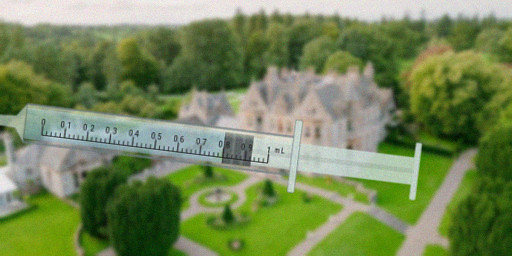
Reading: 0.8 mL
